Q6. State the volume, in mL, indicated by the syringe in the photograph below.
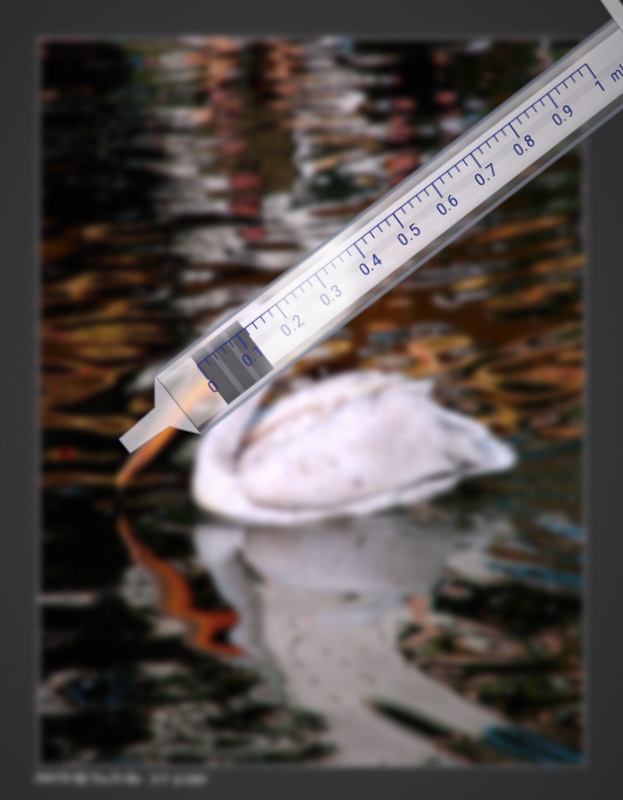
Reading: 0 mL
